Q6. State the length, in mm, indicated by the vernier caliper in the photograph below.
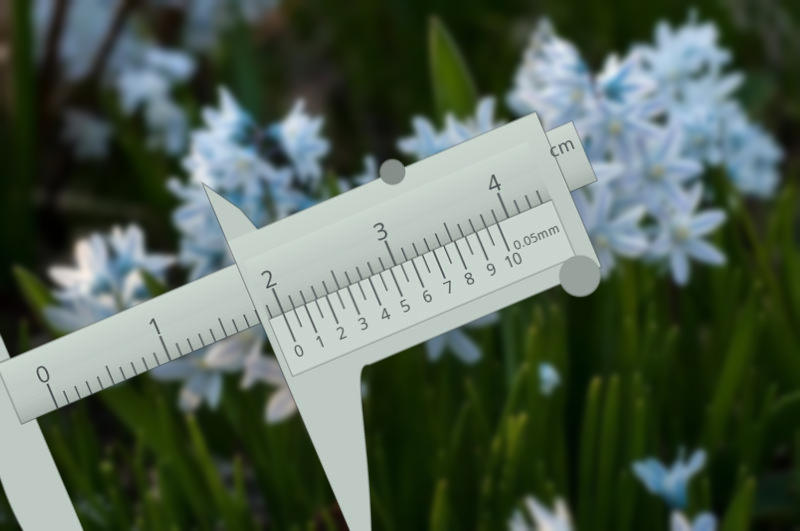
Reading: 20.0 mm
